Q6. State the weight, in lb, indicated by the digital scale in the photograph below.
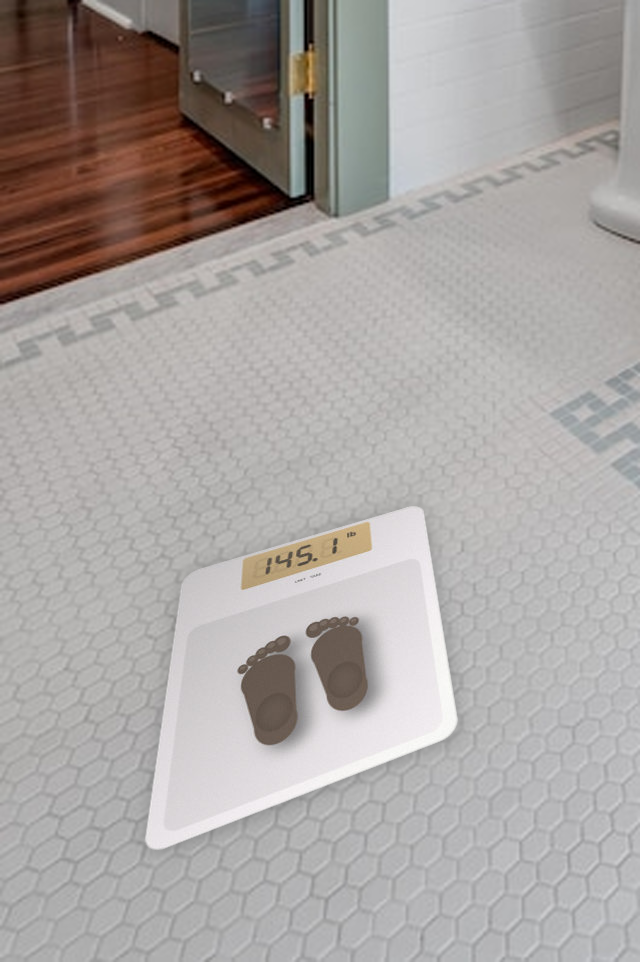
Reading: 145.1 lb
